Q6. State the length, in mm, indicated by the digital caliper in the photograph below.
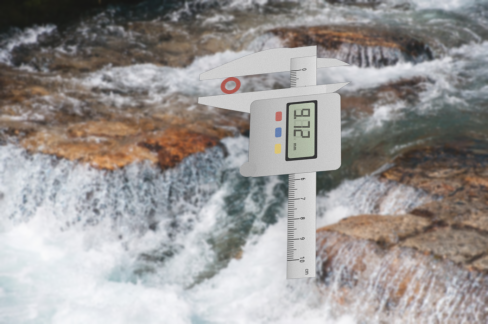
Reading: 9.72 mm
